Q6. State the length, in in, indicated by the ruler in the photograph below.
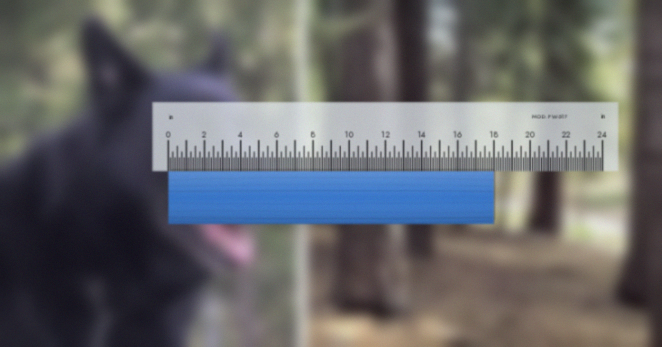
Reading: 18 in
